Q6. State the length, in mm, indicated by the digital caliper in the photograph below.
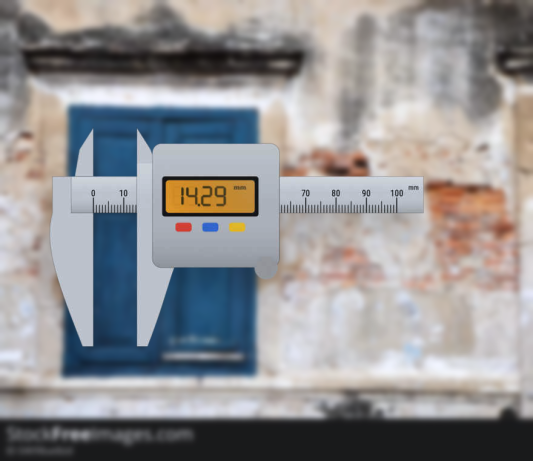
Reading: 14.29 mm
